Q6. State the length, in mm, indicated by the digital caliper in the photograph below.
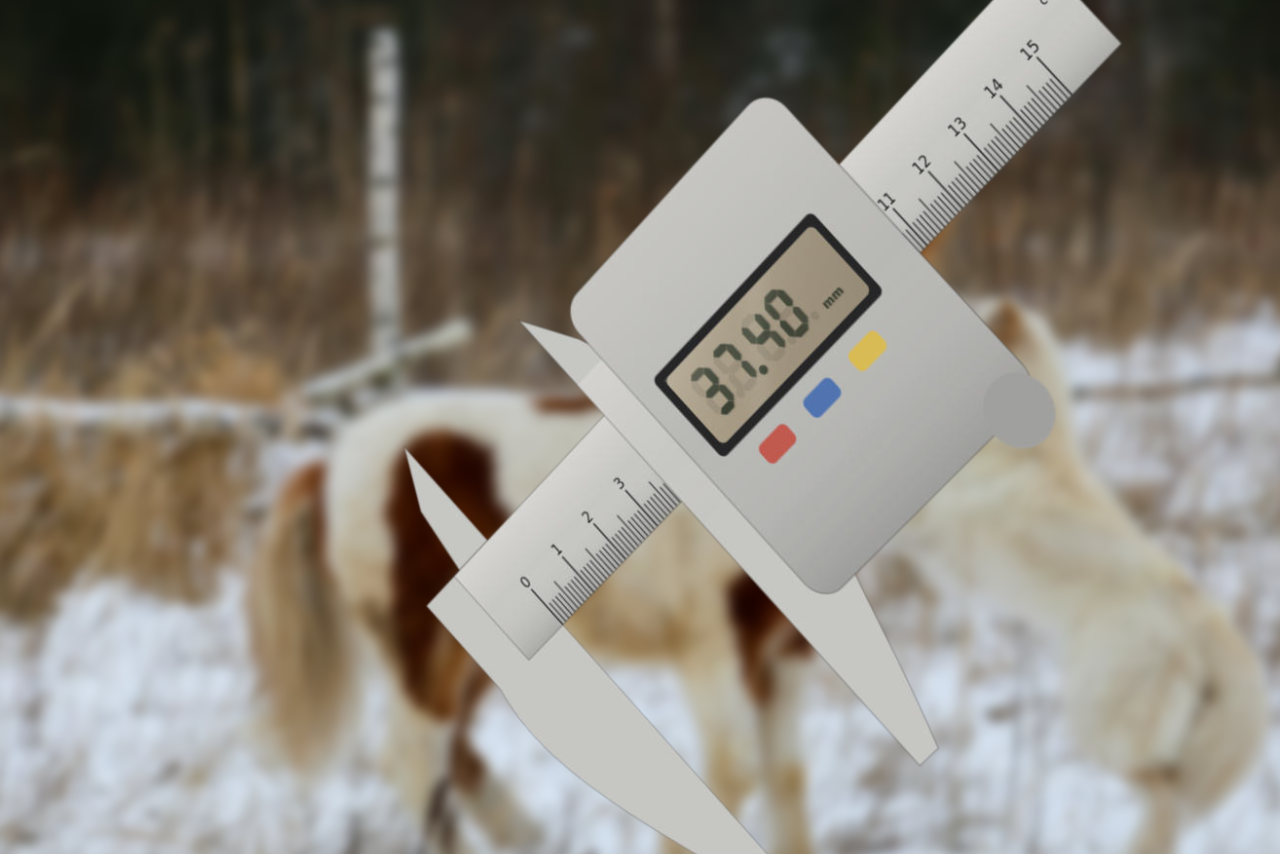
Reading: 37.40 mm
